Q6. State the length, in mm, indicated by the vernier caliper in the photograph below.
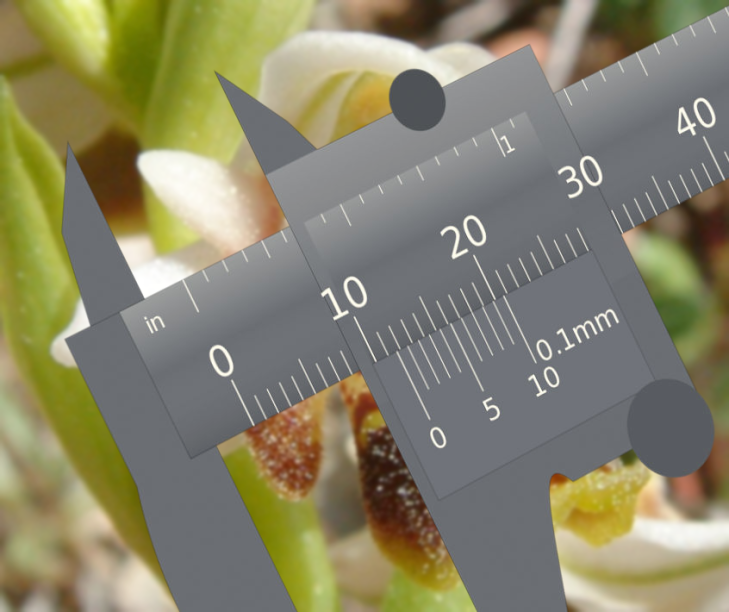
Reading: 11.7 mm
